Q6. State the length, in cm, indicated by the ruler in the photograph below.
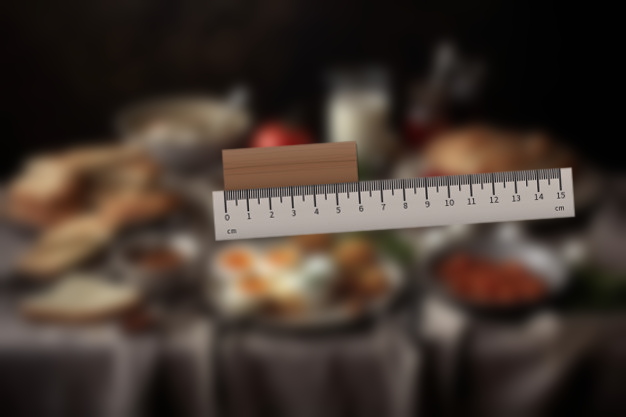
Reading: 6 cm
